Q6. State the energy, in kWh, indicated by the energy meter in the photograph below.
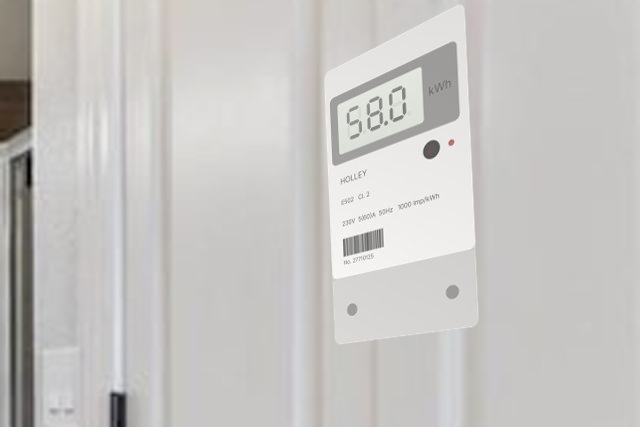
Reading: 58.0 kWh
